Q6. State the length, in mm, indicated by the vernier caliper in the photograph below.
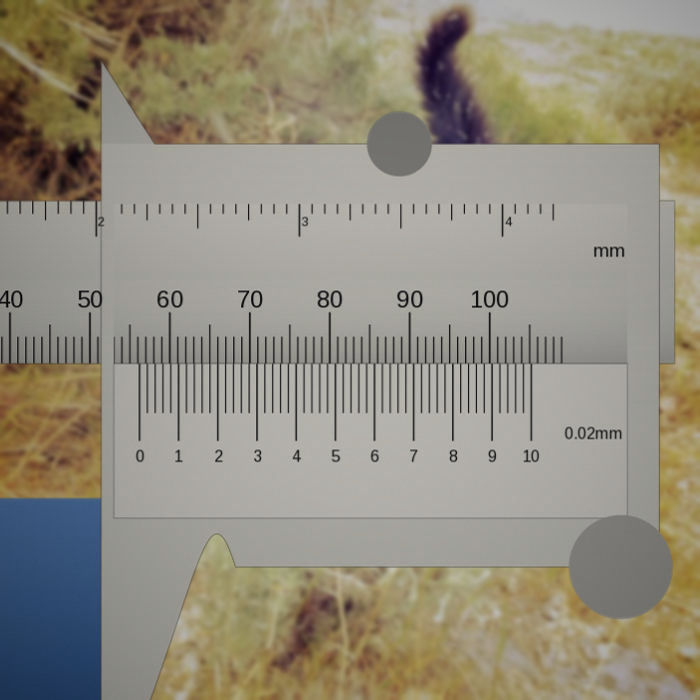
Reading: 56.2 mm
